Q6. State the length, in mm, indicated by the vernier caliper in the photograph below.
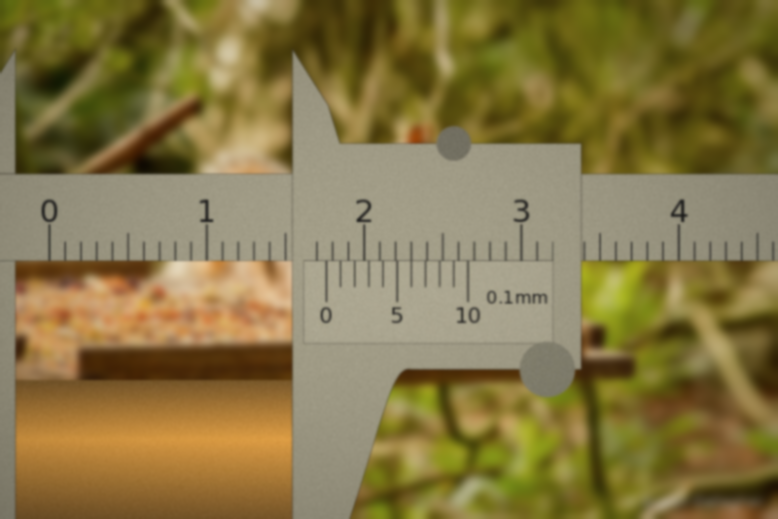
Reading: 17.6 mm
